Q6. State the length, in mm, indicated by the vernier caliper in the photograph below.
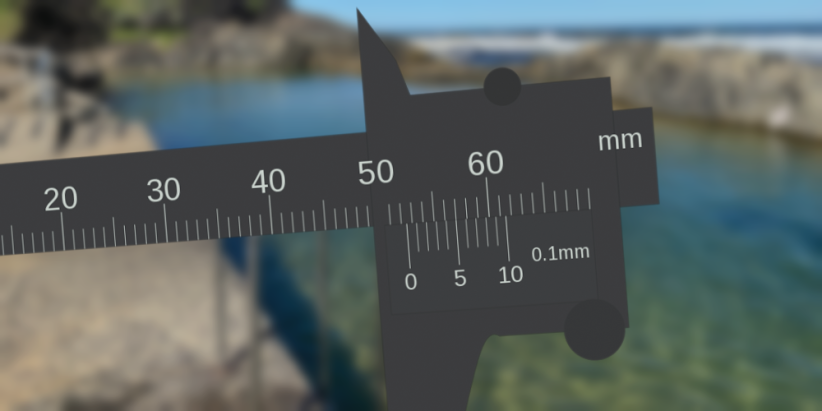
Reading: 52.5 mm
